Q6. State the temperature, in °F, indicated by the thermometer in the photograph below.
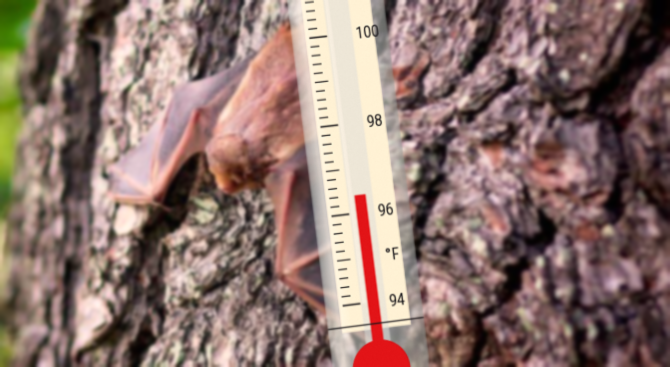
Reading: 96.4 °F
